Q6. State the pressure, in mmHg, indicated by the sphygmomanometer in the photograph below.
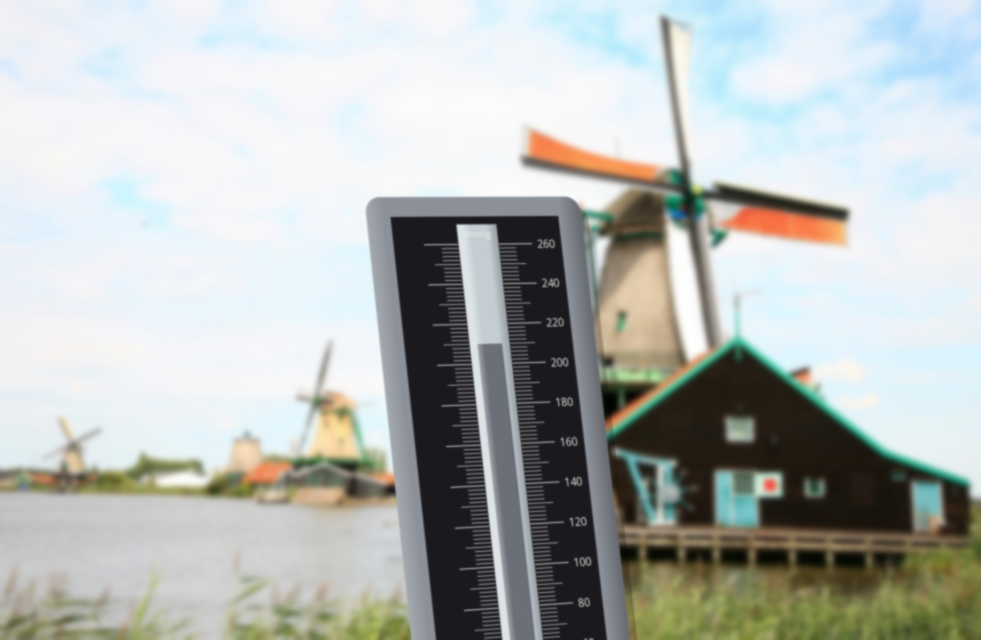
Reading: 210 mmHg
